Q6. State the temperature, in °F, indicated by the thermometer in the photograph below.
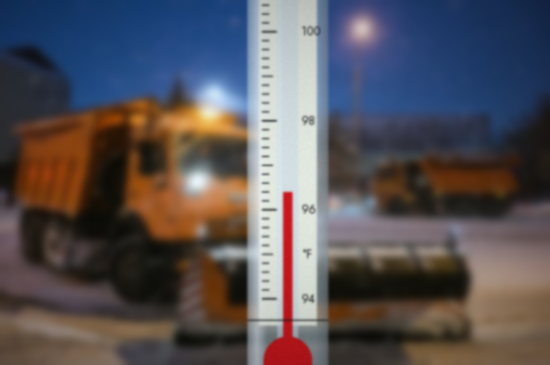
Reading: 96.4 °F
